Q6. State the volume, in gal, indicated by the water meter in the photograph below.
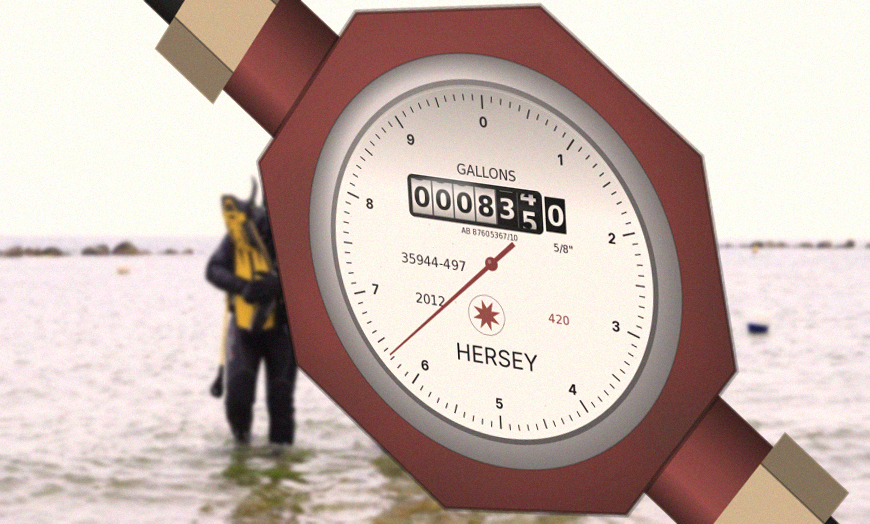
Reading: 8346.3 gal
